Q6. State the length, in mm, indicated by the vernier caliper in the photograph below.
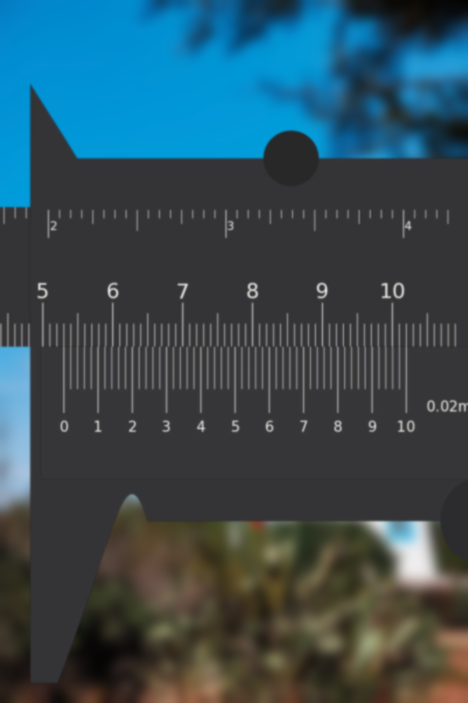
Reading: 53.0 mm
